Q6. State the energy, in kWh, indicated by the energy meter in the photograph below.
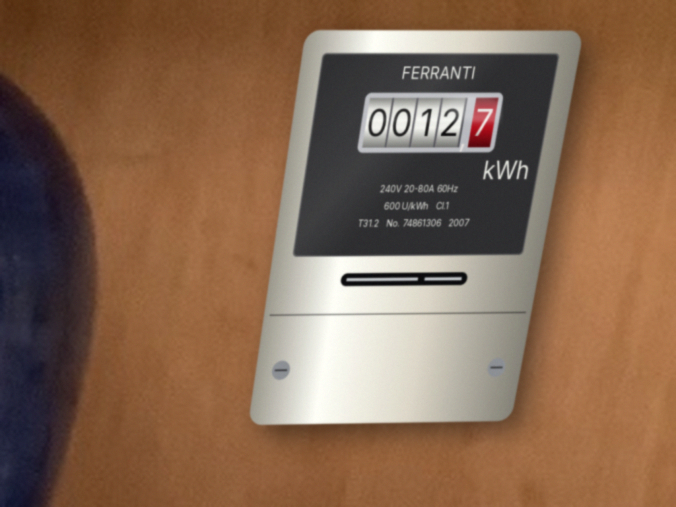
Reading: 12.7 kWh
